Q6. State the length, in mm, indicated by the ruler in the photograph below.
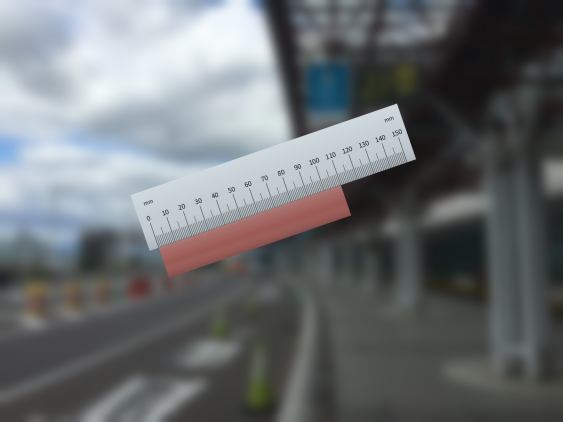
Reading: 110 mm
